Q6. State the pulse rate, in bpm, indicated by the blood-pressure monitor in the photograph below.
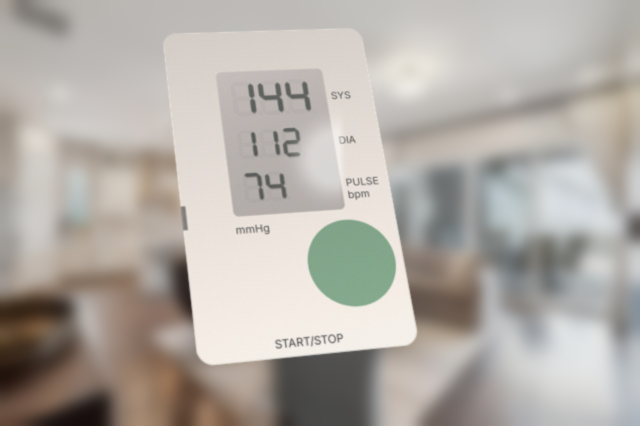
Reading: 74 bpm
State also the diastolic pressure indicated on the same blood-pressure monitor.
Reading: 112 mmHg
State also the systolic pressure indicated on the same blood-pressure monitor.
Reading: 144 mmHg
